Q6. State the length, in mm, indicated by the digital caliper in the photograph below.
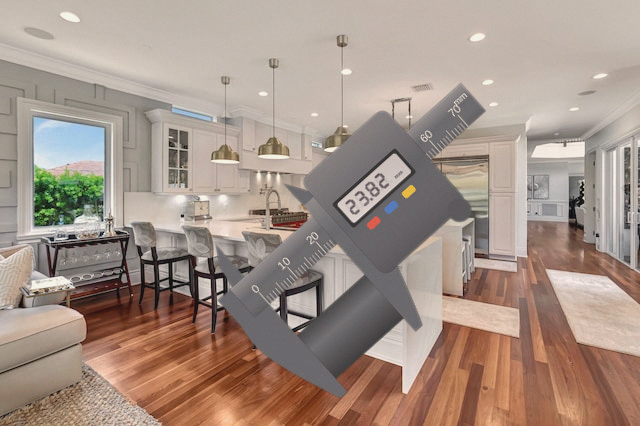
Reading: 23.82 mm
